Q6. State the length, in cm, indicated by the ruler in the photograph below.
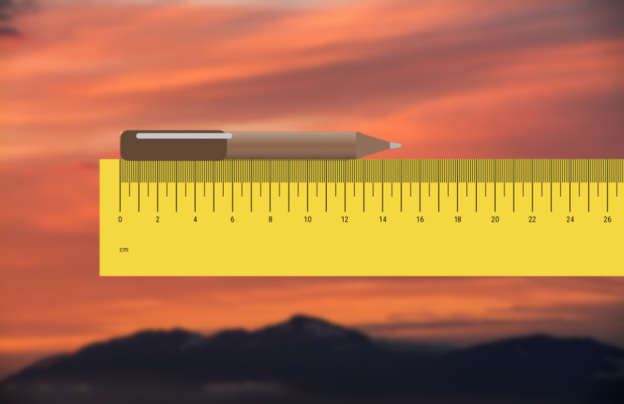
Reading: 15 cm
